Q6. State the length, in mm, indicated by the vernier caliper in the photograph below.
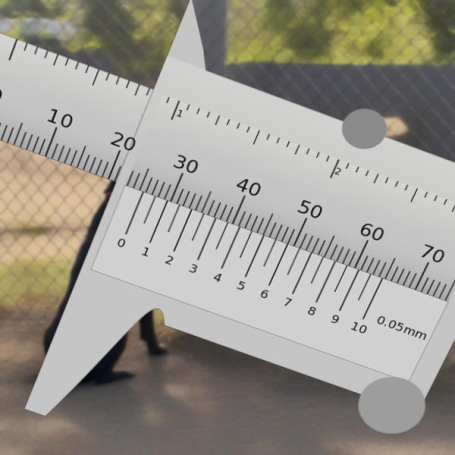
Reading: 25.6 mm
